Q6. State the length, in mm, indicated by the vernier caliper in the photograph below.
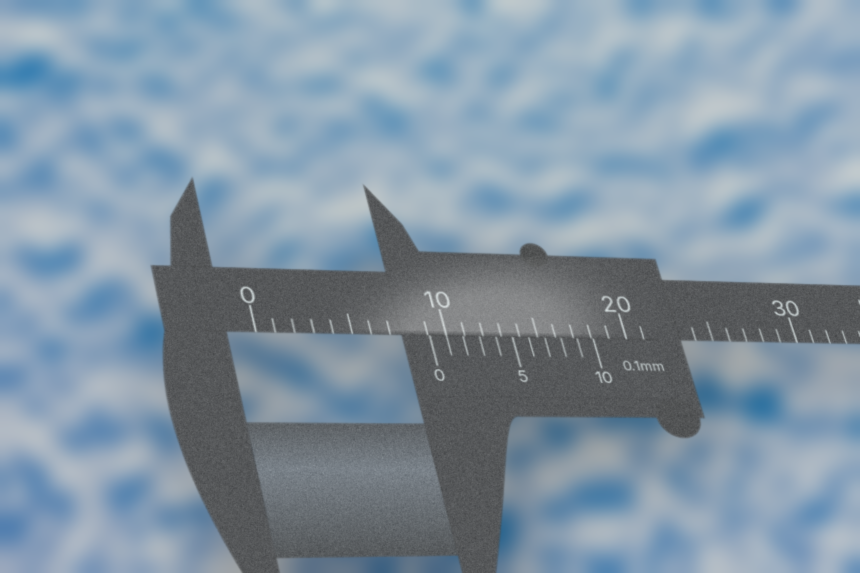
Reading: 9.1 mm
